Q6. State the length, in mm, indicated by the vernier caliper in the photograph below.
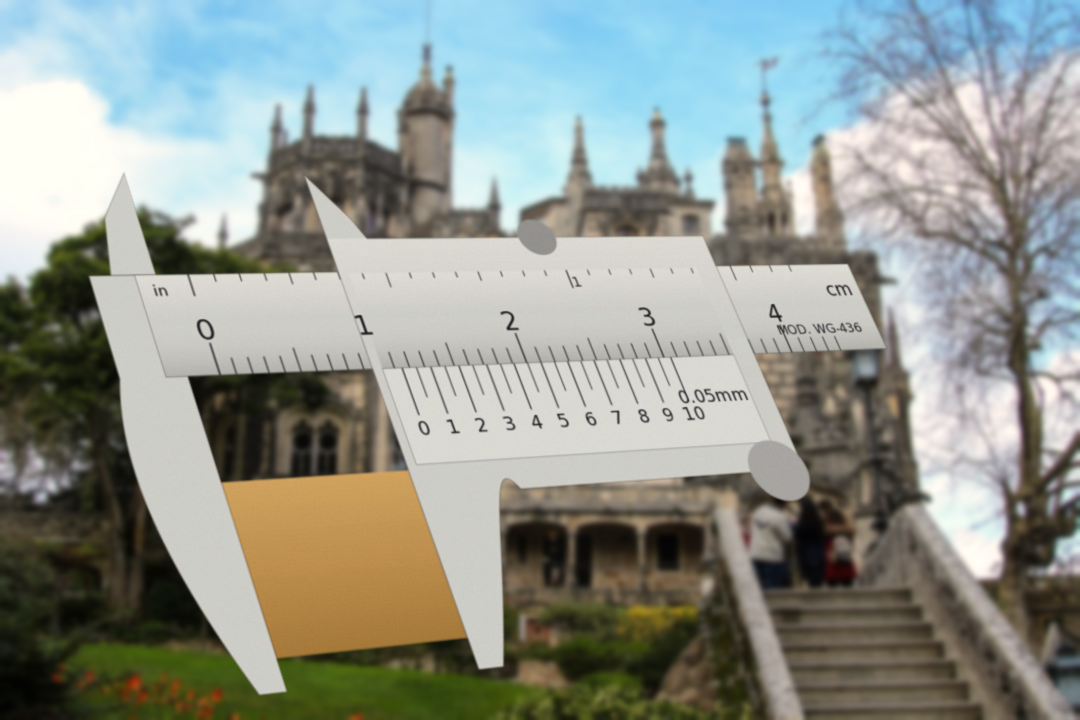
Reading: 11.5 mm
